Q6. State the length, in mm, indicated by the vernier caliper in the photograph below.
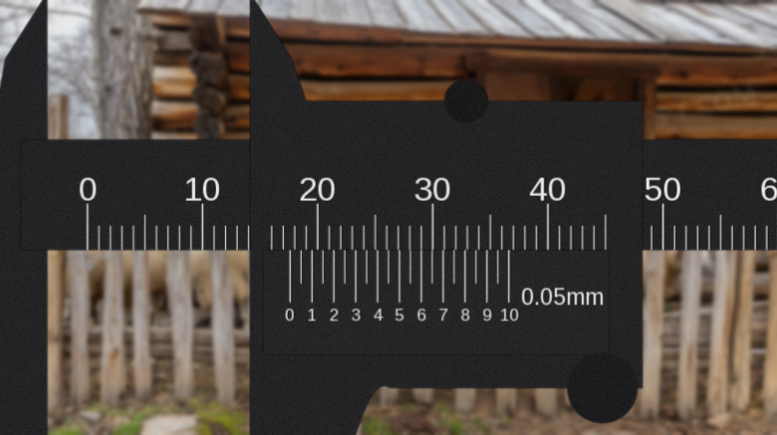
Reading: 17.6 mm
